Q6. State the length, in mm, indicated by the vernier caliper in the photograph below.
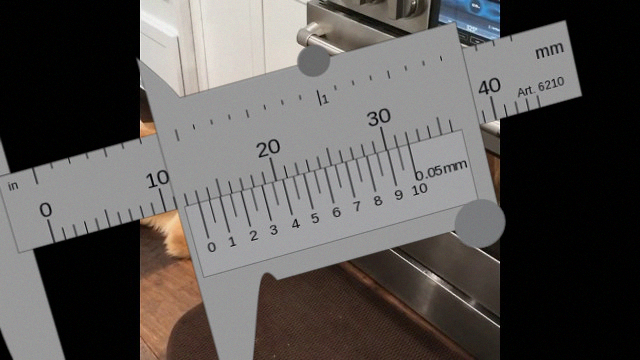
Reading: 13.0 mm
